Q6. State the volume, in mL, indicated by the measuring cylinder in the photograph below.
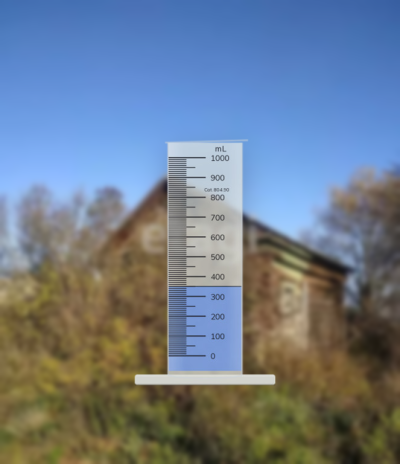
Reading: 350 mL
